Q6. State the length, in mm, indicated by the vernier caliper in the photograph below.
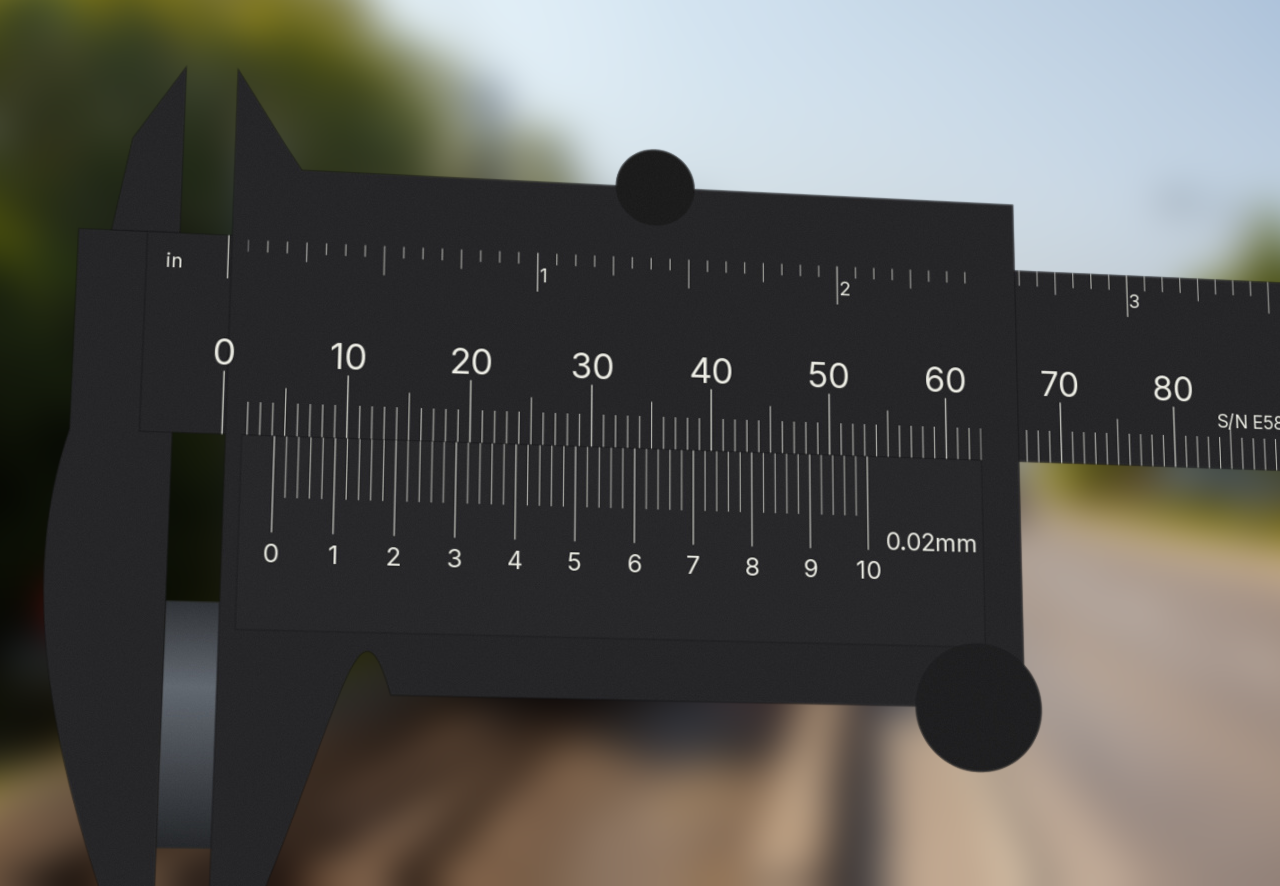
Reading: 4.2 mm
